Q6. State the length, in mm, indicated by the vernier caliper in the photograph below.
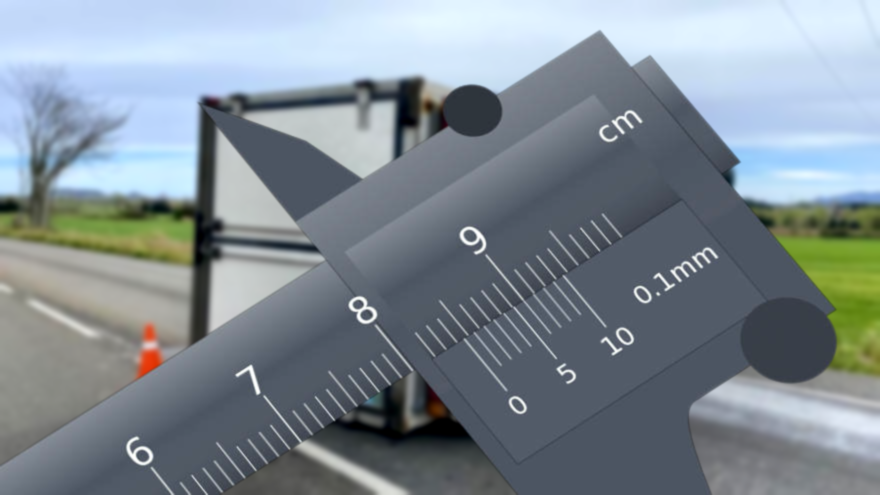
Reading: 84.6 mm
